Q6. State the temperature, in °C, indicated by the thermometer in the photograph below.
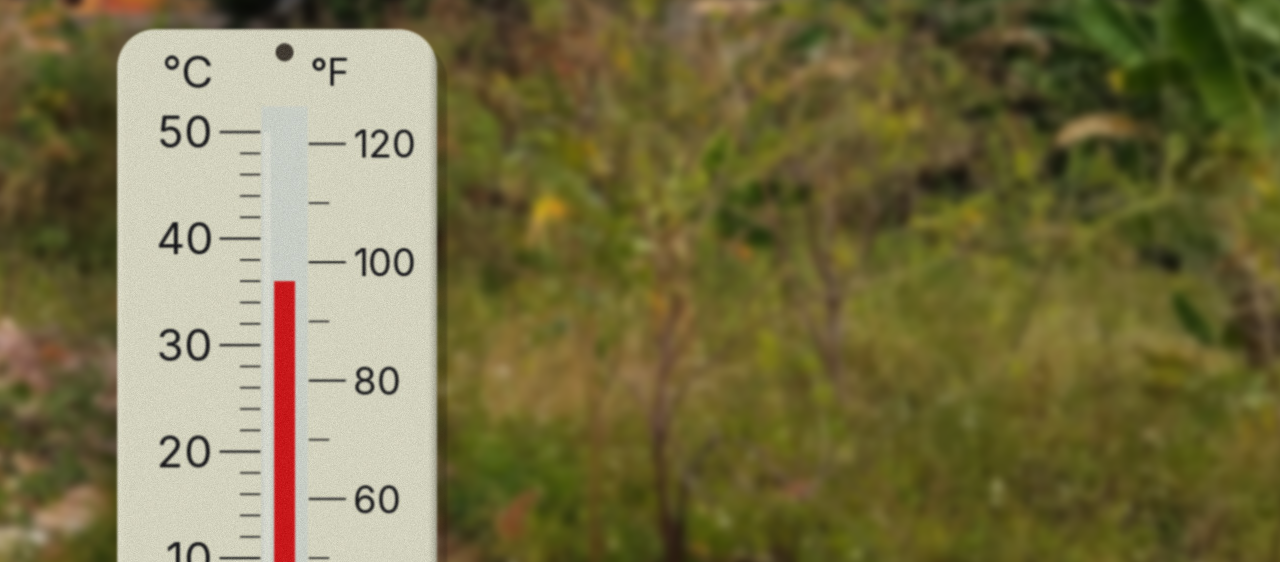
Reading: 36 °C
